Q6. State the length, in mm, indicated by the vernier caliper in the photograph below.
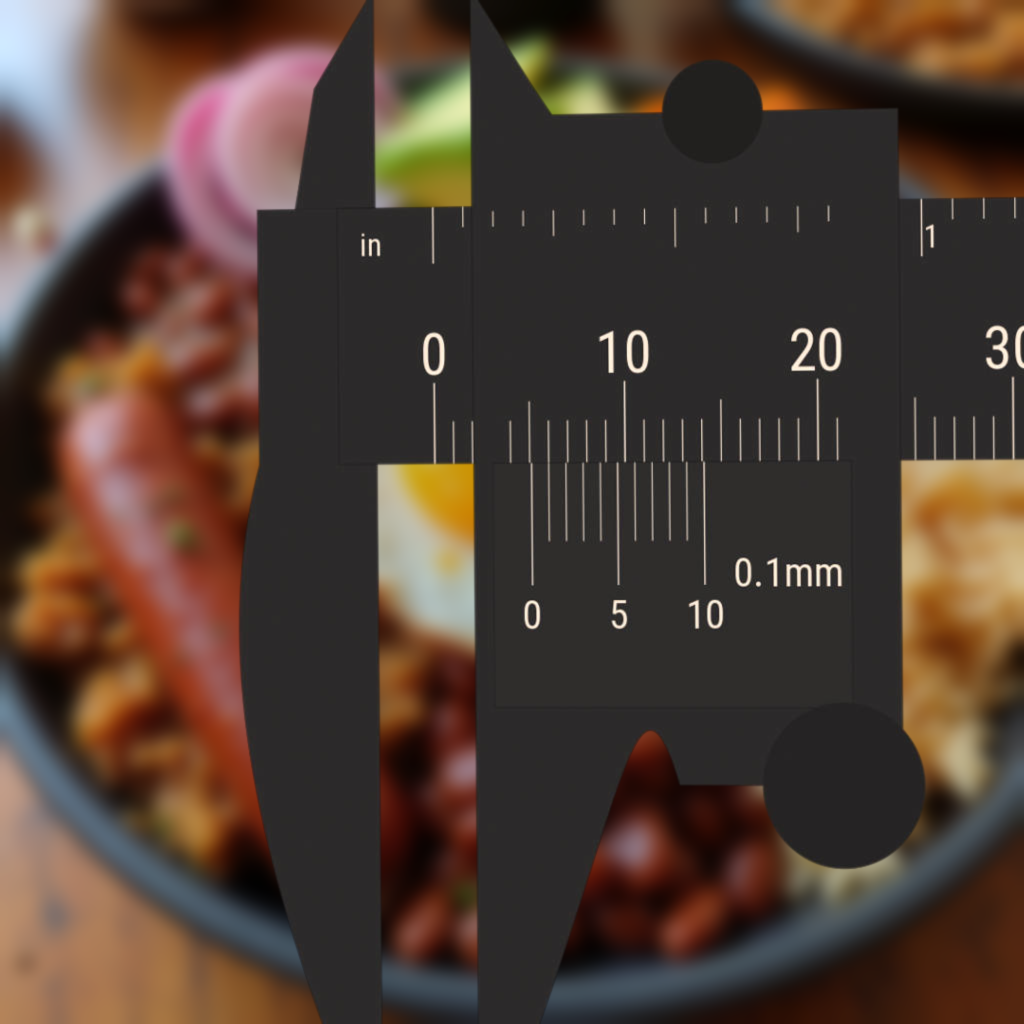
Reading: 5.1 mm
